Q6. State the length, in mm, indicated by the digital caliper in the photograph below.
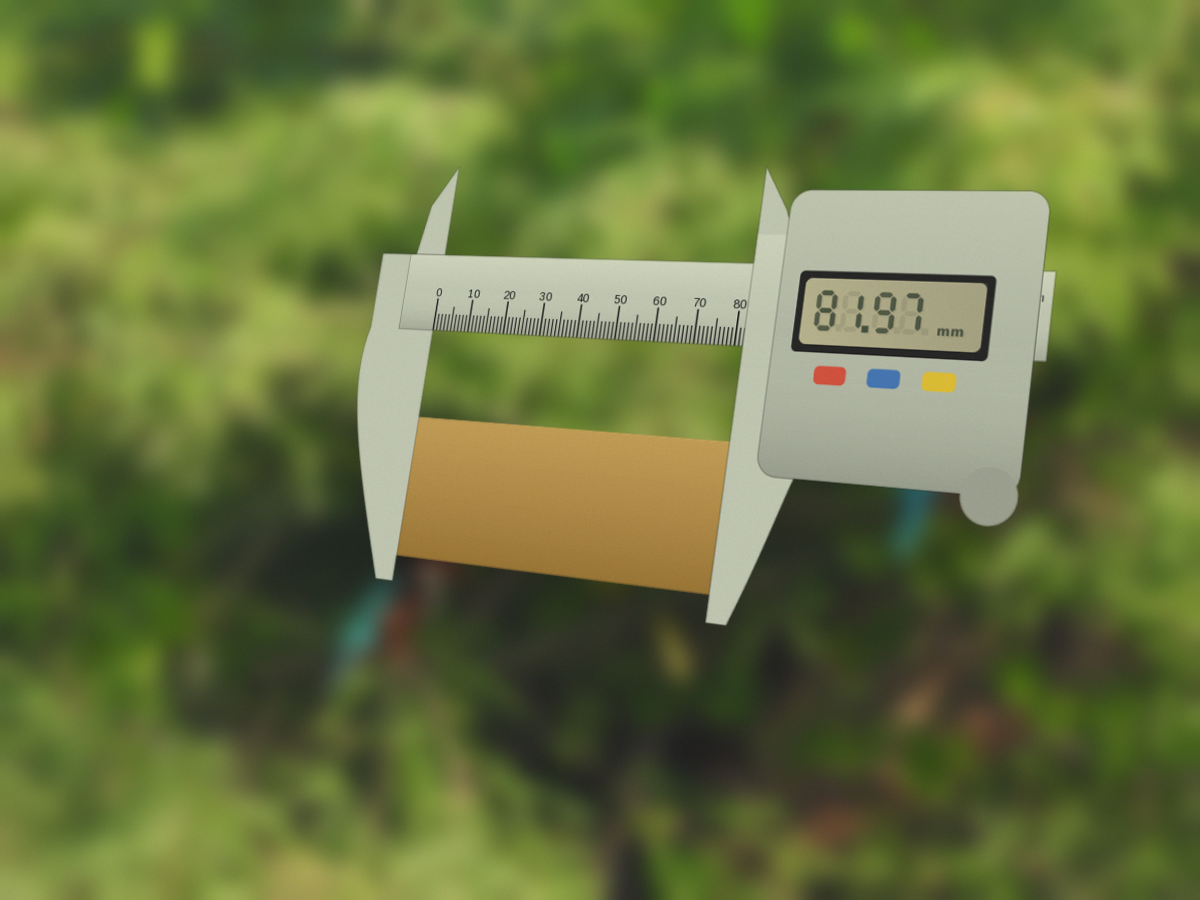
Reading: 81.97 mm
